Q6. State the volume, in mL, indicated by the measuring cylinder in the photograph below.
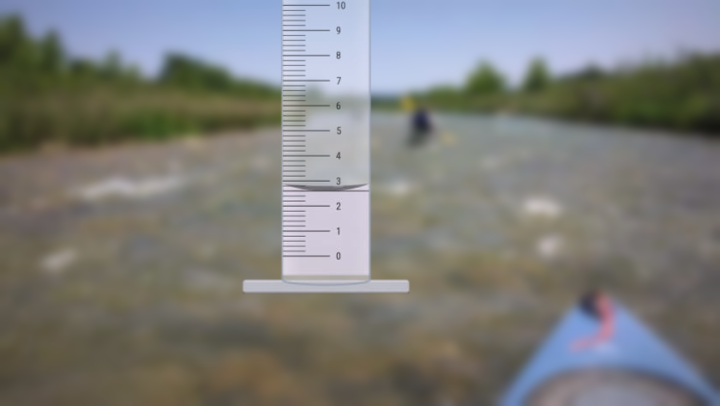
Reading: 2.6 mL
